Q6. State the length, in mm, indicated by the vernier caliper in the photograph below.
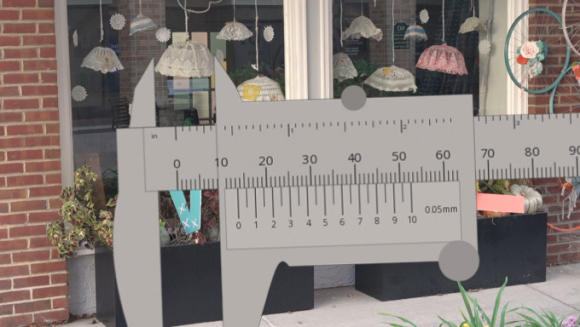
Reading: 13.5 mm
